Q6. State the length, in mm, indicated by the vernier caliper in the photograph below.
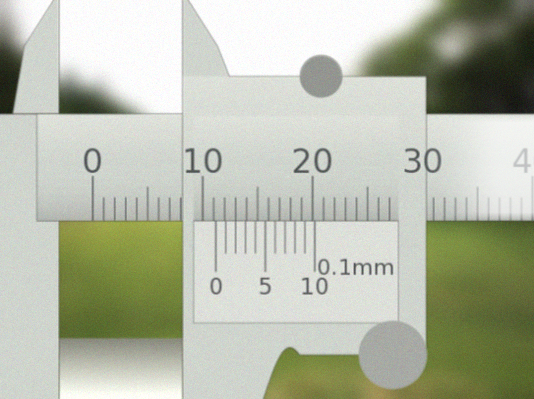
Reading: 11.2 mm
